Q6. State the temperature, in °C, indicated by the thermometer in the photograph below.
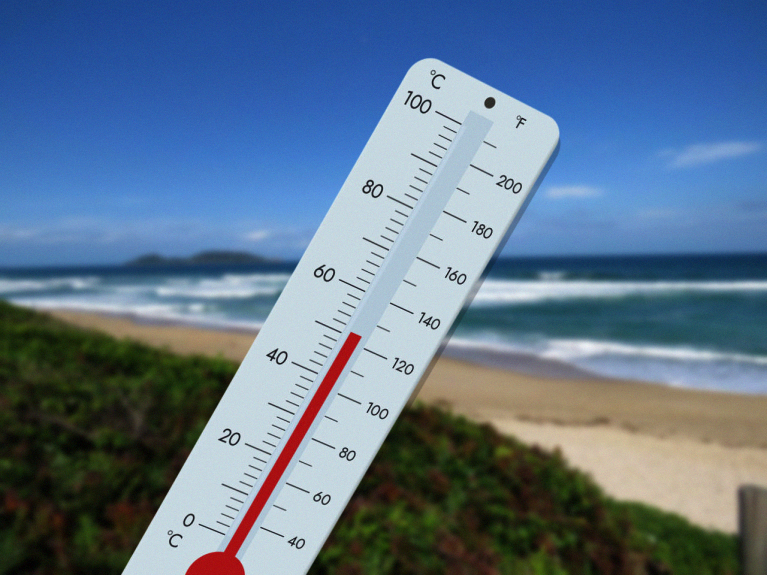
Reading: 51 °C
